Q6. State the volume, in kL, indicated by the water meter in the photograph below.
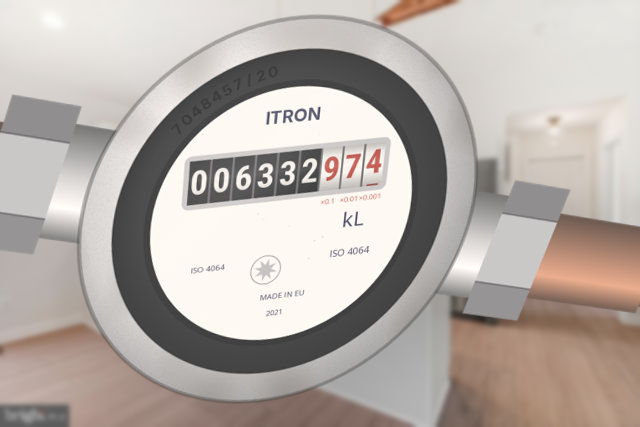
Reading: 6332.974 kL
